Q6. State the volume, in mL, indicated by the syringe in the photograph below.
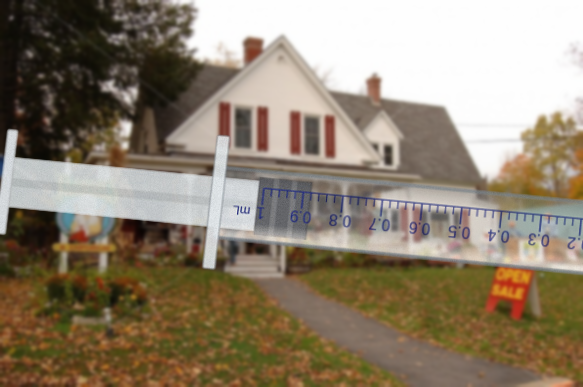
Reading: 0.88 mL
